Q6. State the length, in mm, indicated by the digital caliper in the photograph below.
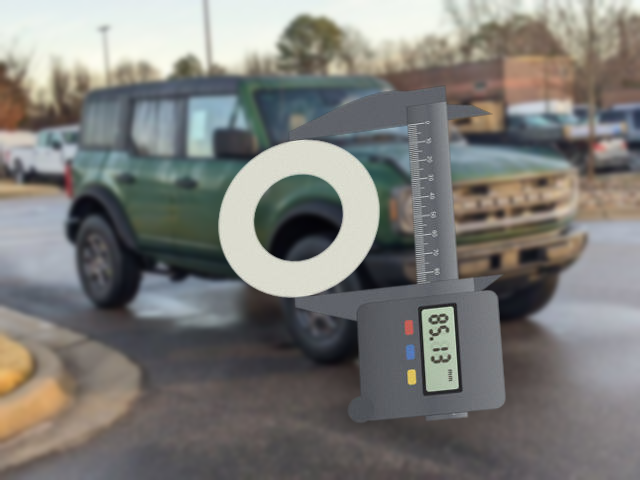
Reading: 85.13 mm
